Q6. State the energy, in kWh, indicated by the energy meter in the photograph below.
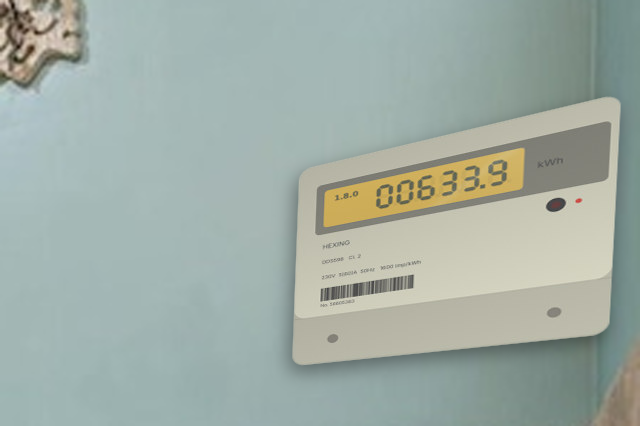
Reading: 633.9 kWh
